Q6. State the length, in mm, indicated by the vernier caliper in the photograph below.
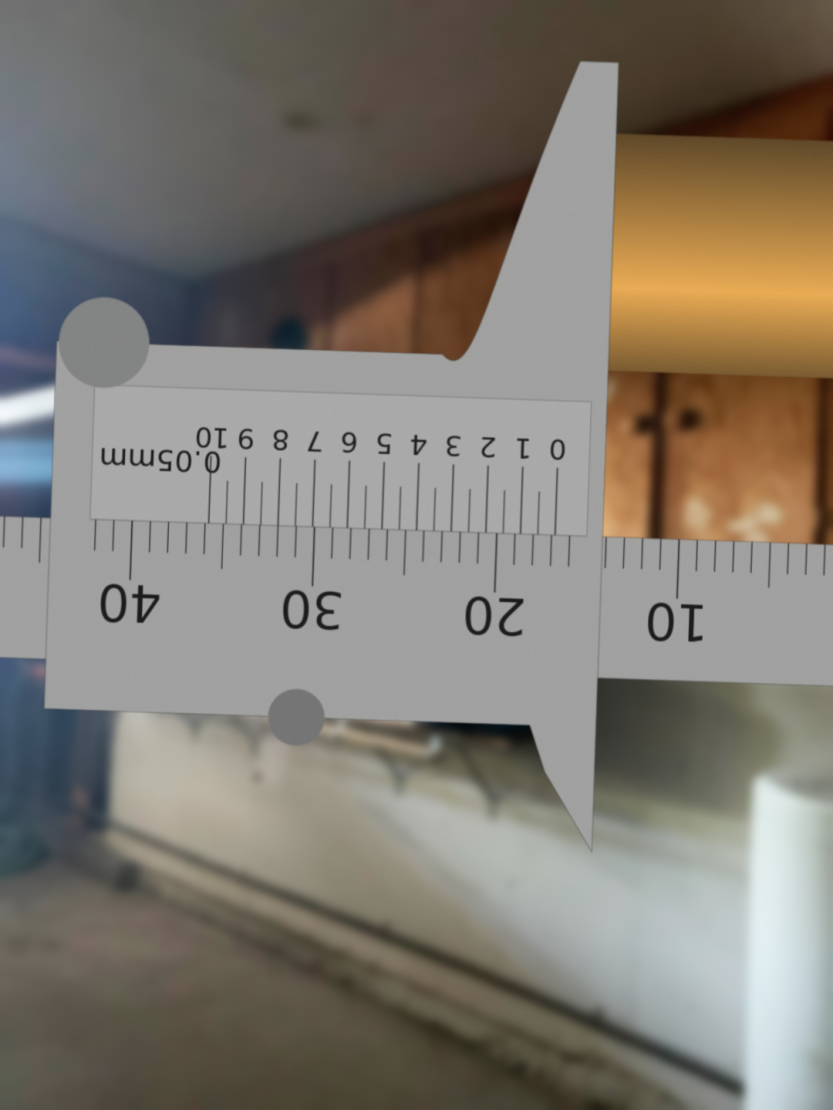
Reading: 16.8 mm
